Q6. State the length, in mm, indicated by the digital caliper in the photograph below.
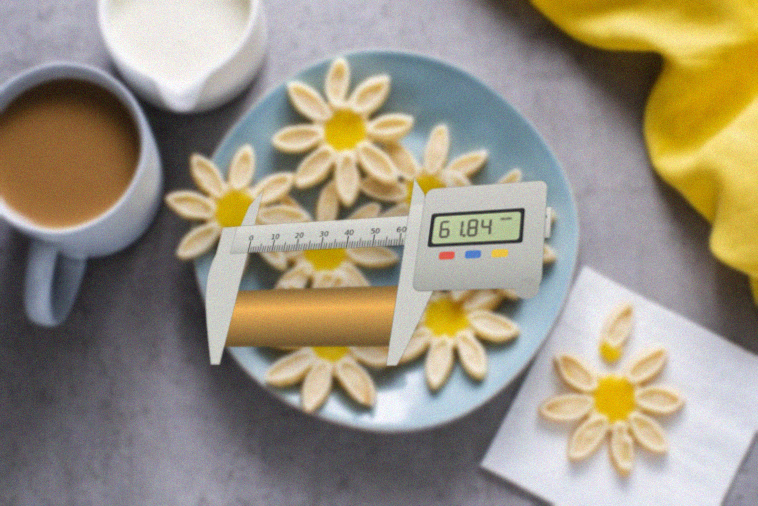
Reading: 61.84 mm
